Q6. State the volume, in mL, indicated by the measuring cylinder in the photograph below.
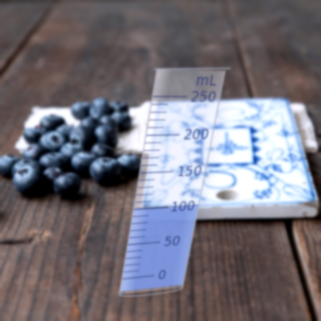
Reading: 100 mL
